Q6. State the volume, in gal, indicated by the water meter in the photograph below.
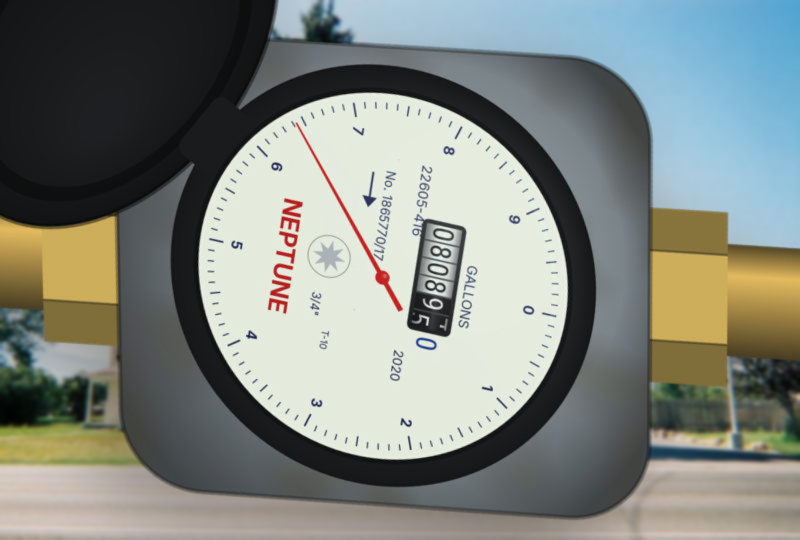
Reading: 808946.4 gal
